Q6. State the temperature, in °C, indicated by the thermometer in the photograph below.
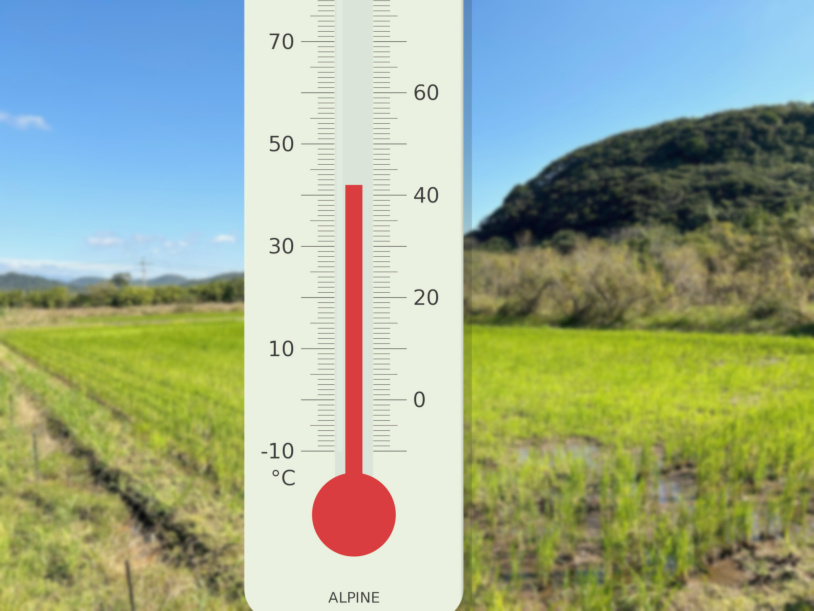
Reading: 42 °C
